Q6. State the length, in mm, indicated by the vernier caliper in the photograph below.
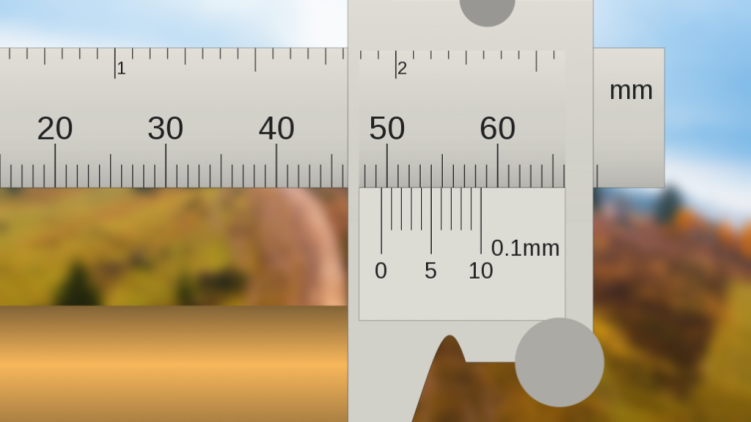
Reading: 49.5 mm
